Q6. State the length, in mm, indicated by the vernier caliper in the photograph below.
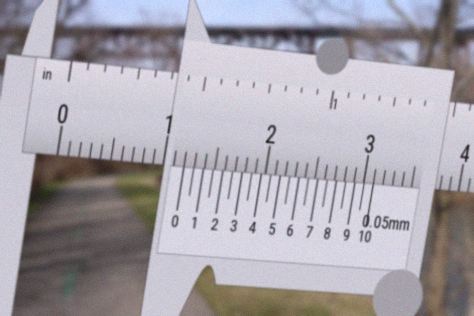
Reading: 12.0 mm
